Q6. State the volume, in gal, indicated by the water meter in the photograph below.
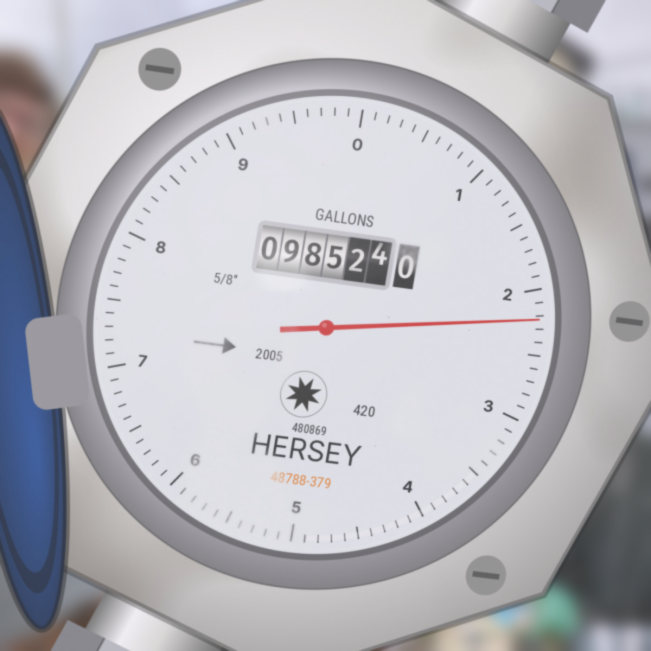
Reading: 985242.2 gal
